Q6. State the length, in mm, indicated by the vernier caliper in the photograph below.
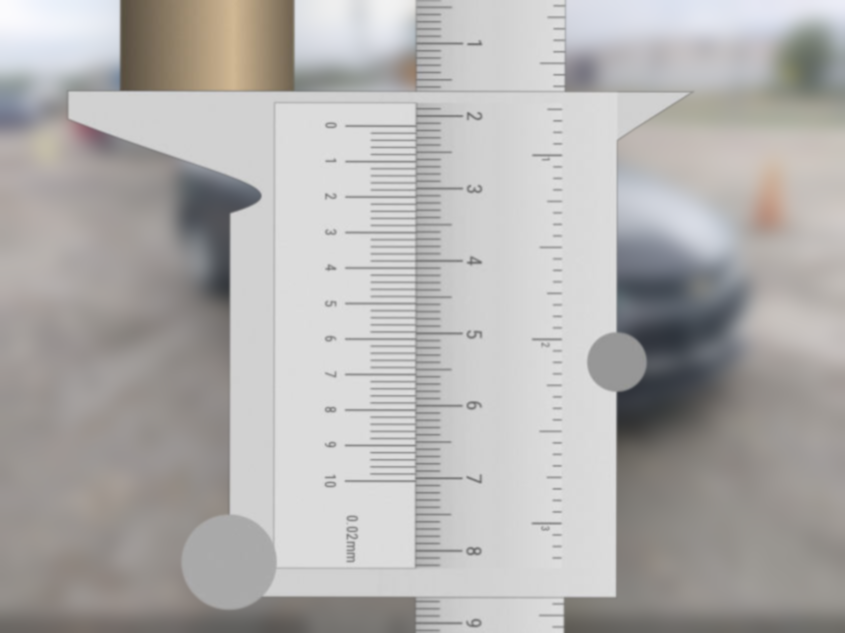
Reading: 21.4 mm
